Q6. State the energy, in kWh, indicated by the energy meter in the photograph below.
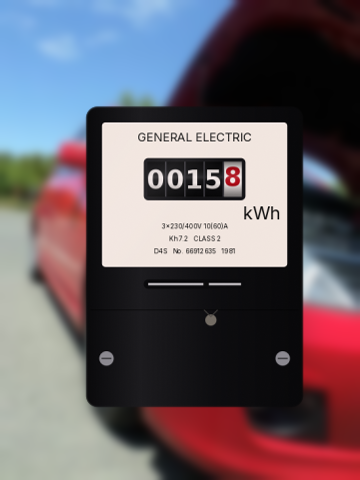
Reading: 15.8 kWh
